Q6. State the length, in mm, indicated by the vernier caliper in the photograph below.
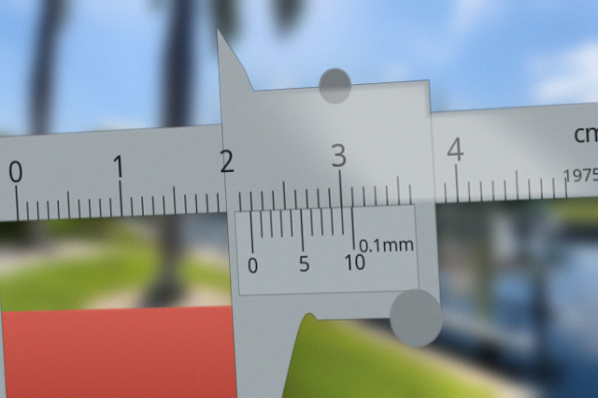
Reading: 21.9 mm
